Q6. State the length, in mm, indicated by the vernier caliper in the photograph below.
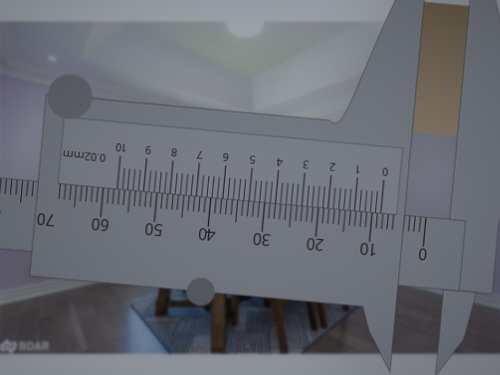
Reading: 8.4 mm
